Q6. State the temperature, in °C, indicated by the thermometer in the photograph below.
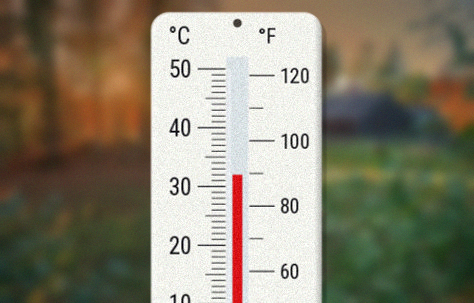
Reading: 32 °C
